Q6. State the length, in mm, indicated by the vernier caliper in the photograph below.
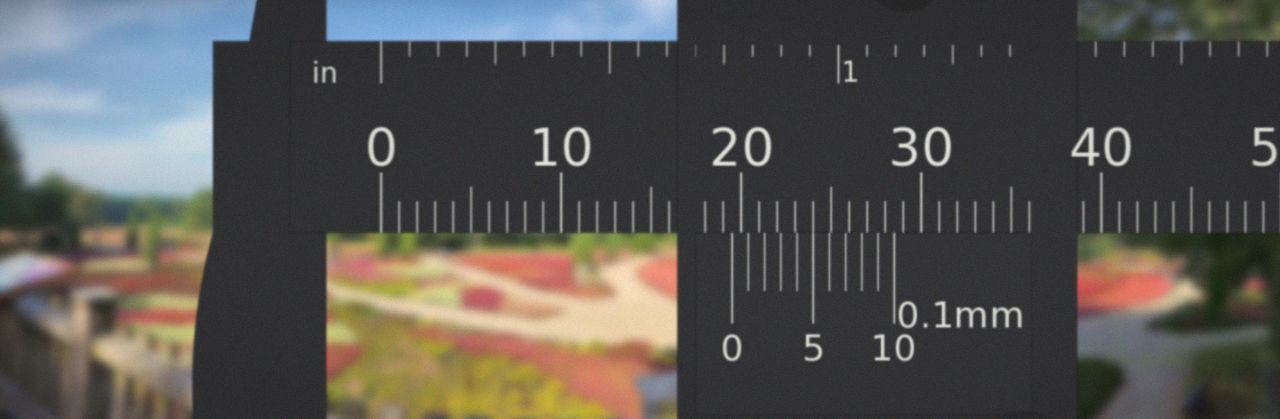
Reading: 19.5 mm
